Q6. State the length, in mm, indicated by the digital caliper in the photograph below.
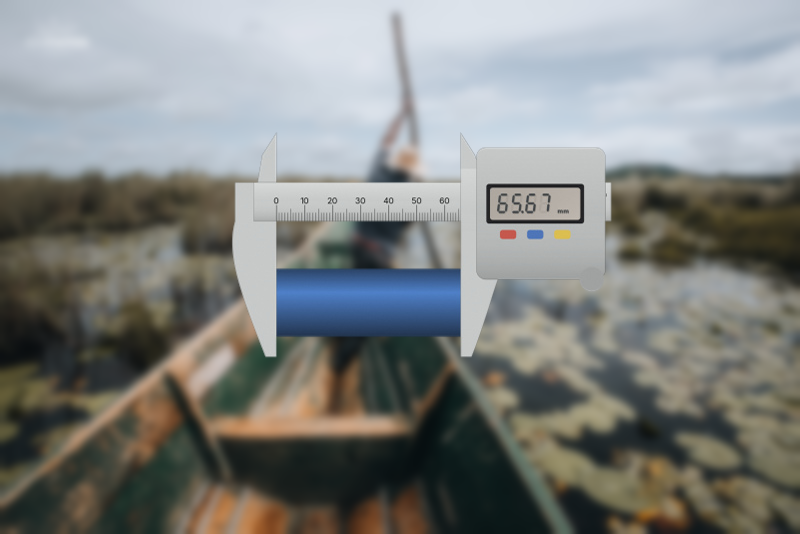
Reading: 65.67 mm
